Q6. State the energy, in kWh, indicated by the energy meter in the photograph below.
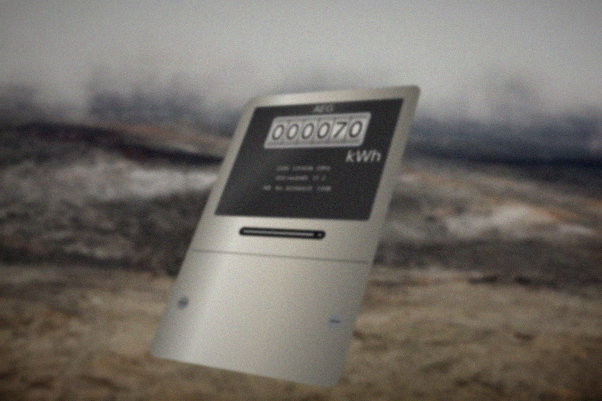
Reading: 70 kWh
